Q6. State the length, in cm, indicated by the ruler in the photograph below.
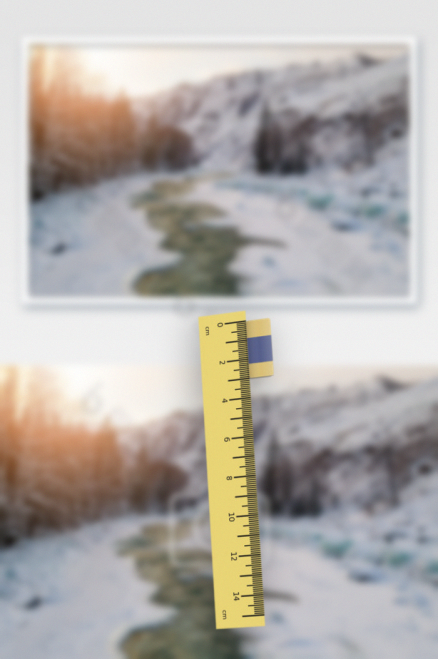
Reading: 3 cm
